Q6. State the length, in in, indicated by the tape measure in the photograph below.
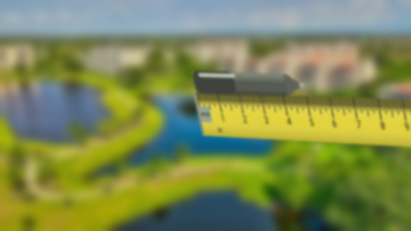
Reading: 5 in
